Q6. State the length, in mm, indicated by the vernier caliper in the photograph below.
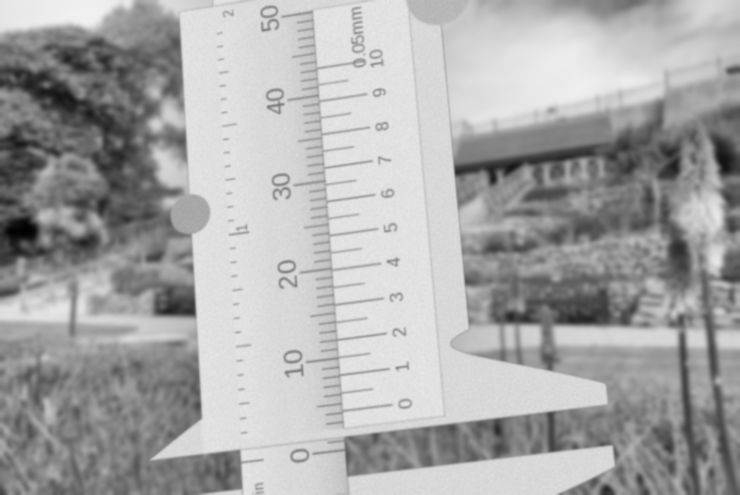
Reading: 4.2 mm
